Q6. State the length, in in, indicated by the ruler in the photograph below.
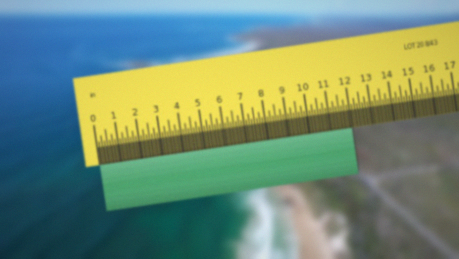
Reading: 12 in
